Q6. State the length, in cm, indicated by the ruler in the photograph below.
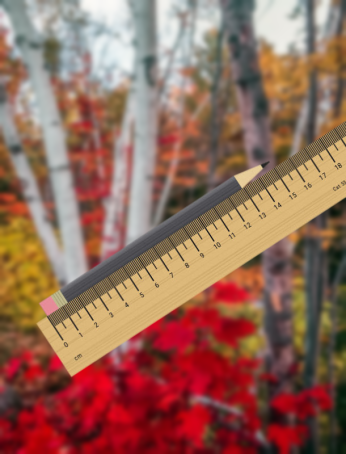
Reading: 15 cm
